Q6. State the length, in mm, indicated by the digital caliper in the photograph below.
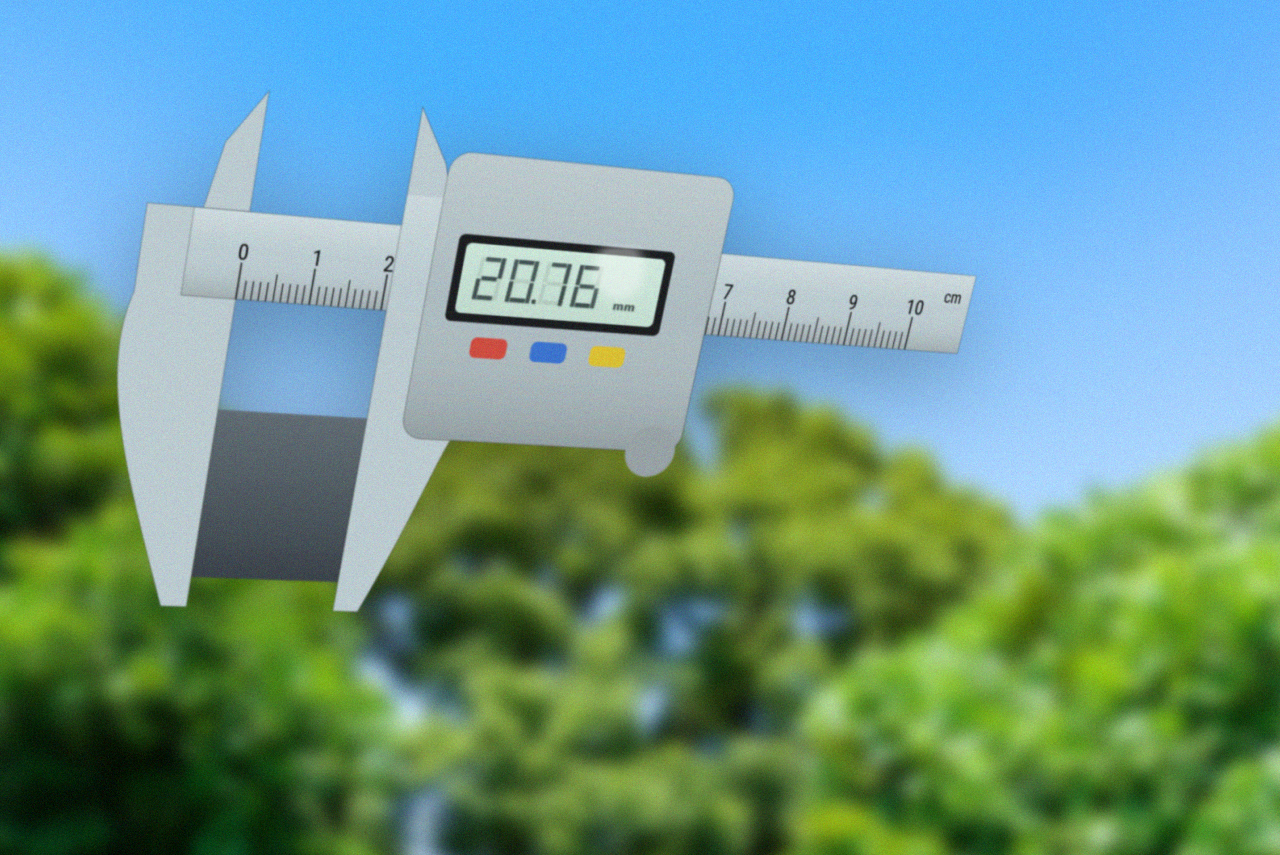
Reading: 20.76 mm
